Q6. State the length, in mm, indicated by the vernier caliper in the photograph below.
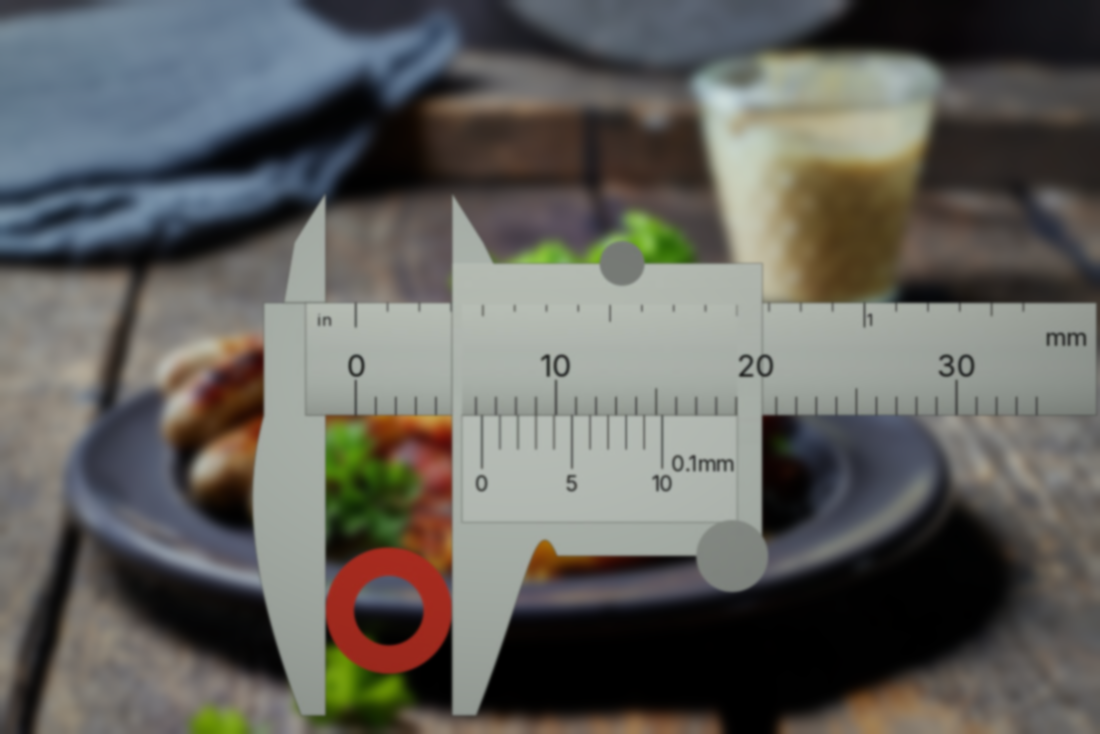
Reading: 6.3 mm
